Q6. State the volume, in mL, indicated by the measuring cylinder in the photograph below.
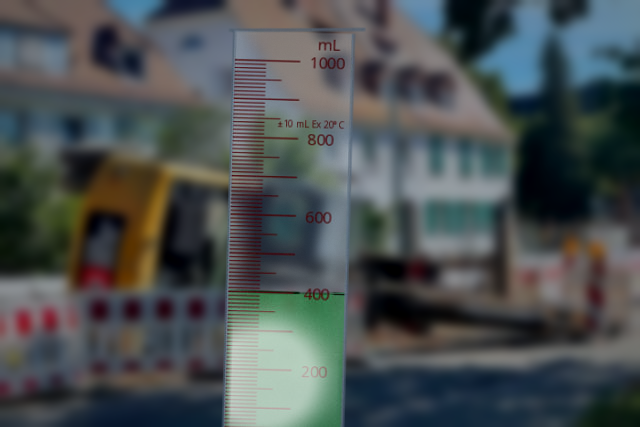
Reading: 400 mL
